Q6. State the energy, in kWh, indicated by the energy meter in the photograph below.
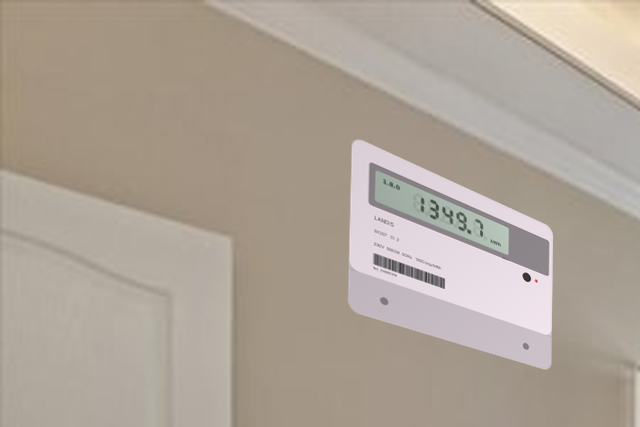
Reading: 1349.7 kWh
